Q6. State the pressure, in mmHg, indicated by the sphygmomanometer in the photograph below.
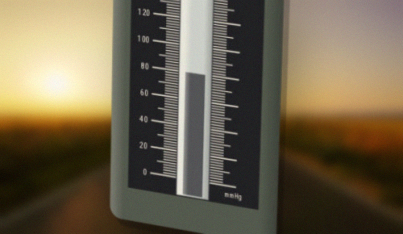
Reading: 80 mmHg
